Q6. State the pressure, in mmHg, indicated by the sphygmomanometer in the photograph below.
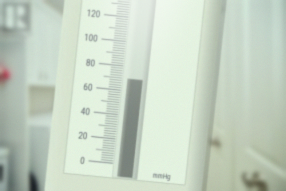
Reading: 70 mmHg
